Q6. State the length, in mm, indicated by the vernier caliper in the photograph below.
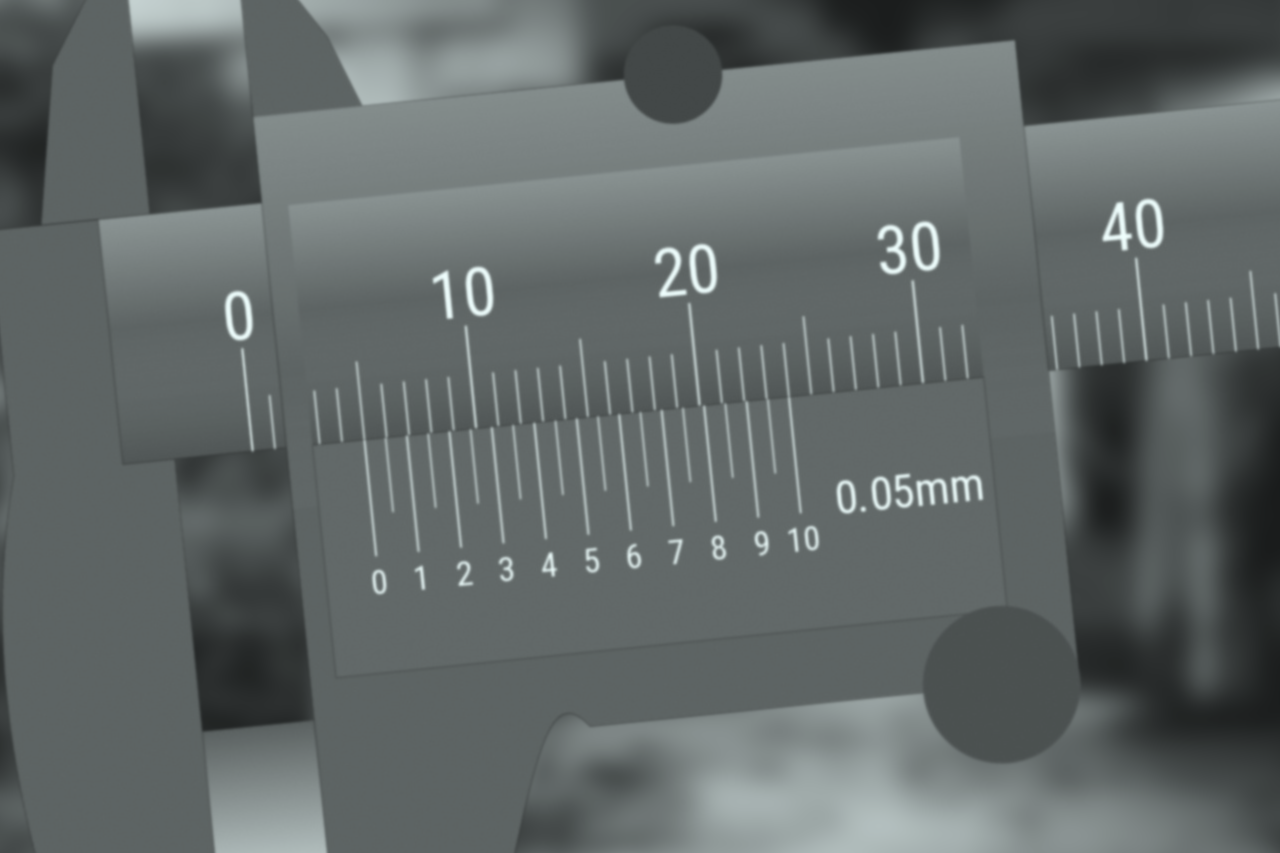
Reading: 5.0 mm
